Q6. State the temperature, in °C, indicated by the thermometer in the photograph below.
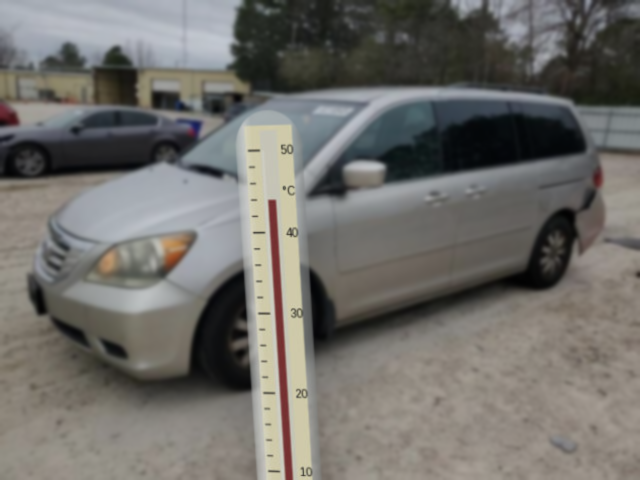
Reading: 44 °C
